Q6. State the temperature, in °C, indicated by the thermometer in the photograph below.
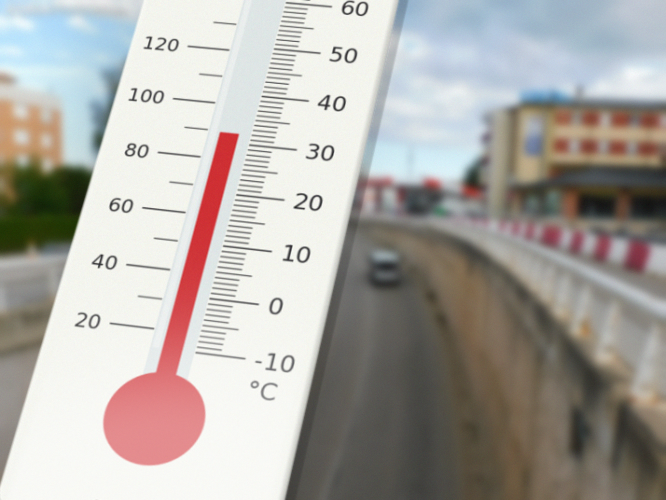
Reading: 32 °C
